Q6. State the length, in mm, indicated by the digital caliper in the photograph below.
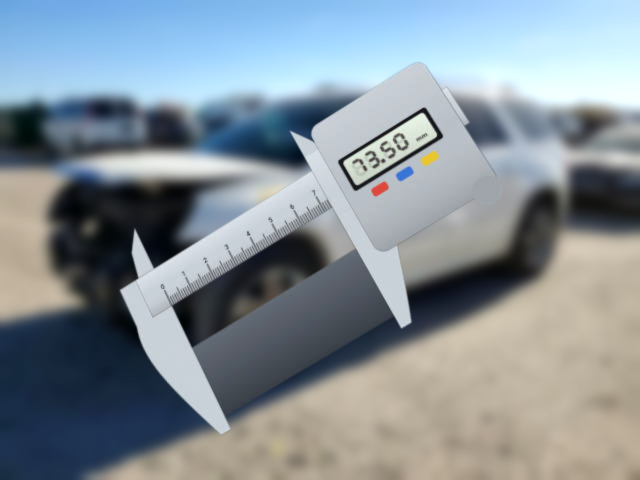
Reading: 73.50 mm
